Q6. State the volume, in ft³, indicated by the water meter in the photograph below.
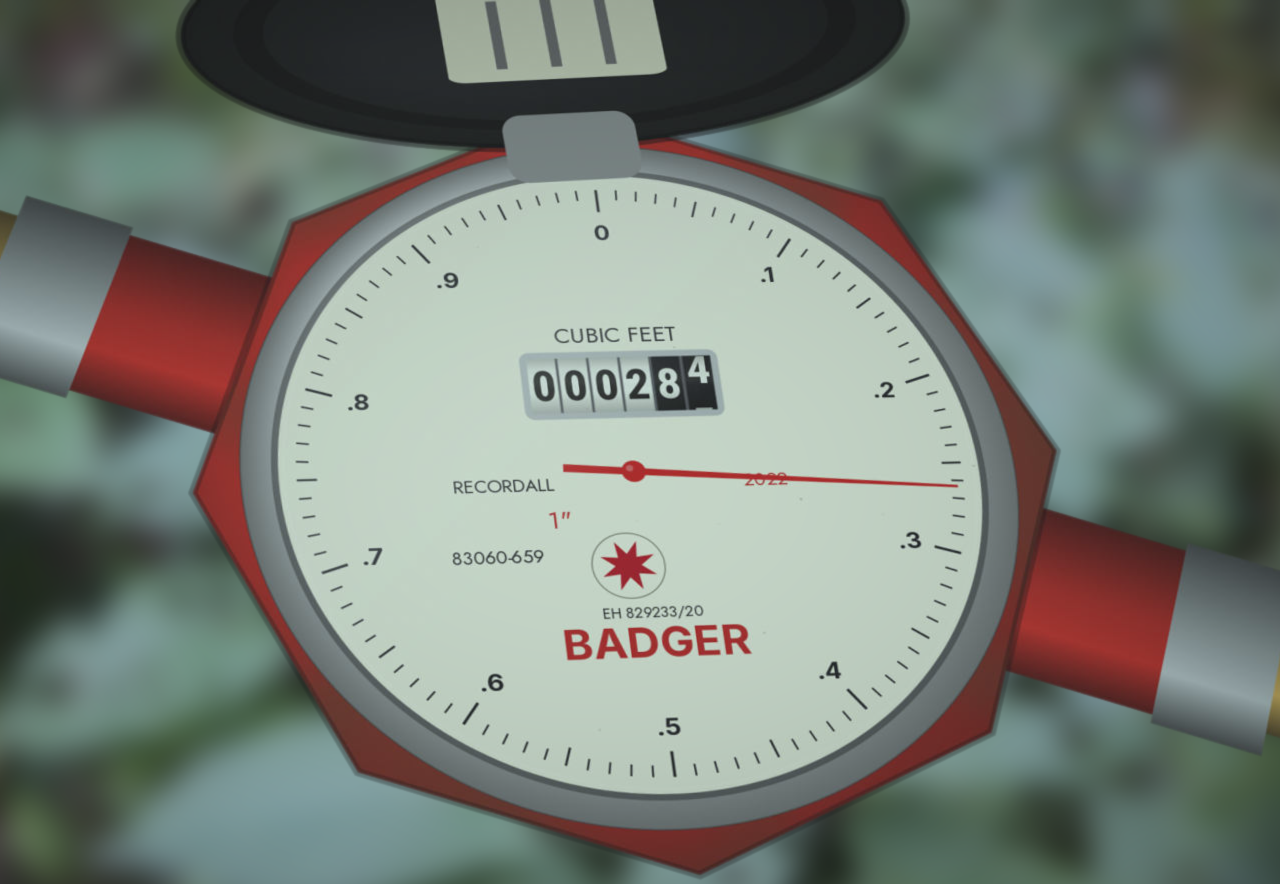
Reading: 284.26 ft³
